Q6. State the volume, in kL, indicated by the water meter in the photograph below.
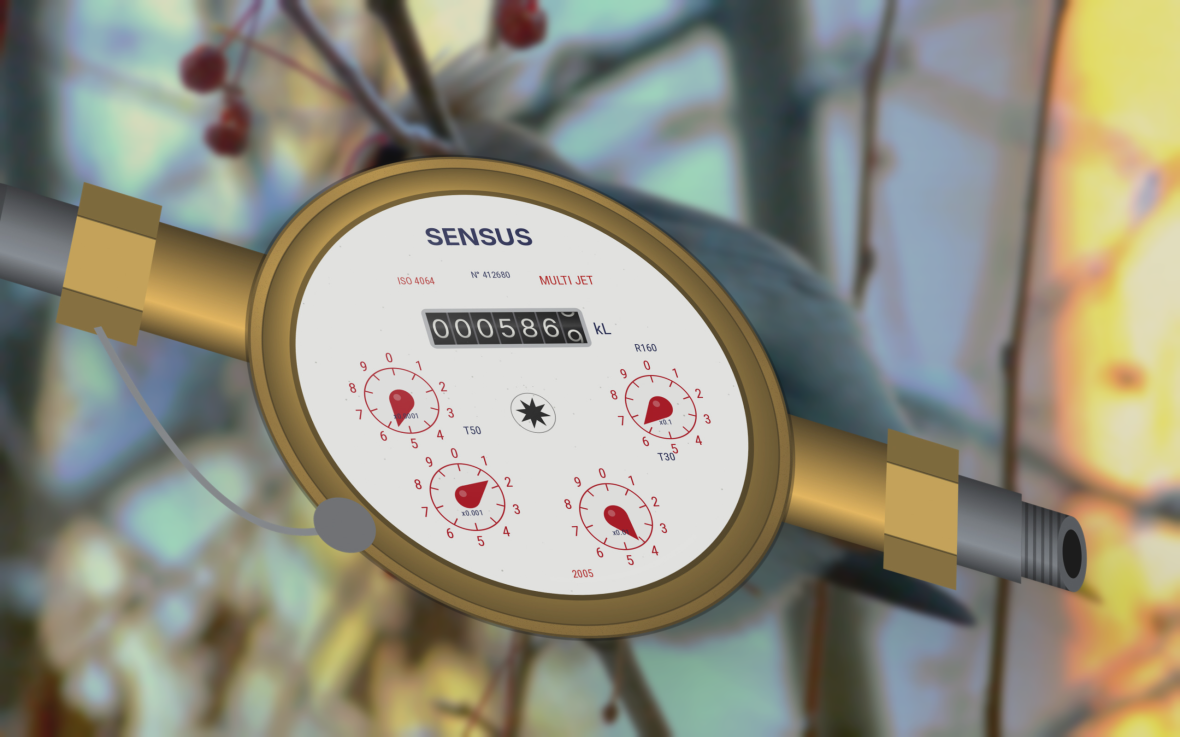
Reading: 5868.6415 kL
